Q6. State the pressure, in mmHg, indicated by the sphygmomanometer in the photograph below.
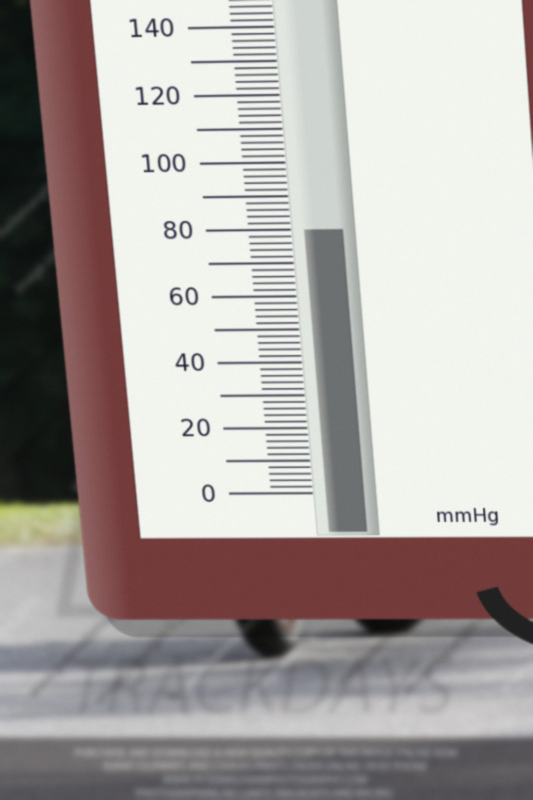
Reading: 80 mmHg
